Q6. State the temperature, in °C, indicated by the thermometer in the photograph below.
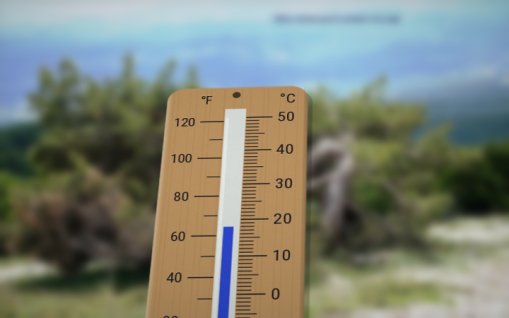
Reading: 18 °C
